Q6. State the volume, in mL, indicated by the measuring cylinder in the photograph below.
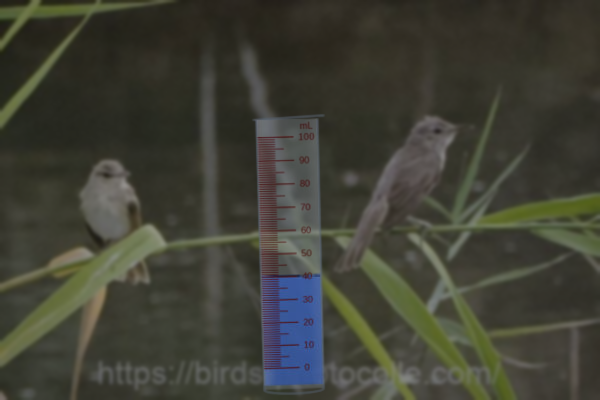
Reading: 40 mL
